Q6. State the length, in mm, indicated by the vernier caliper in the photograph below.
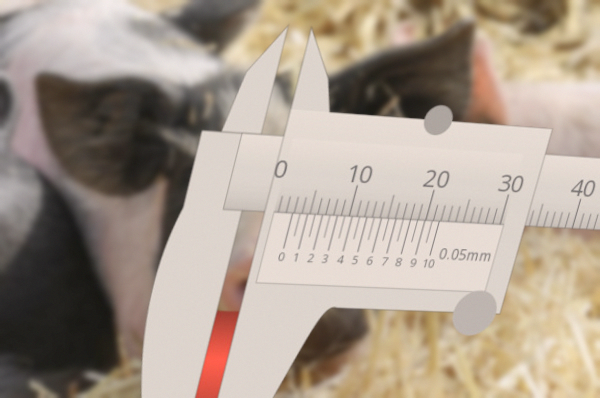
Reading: 2.8 mm
